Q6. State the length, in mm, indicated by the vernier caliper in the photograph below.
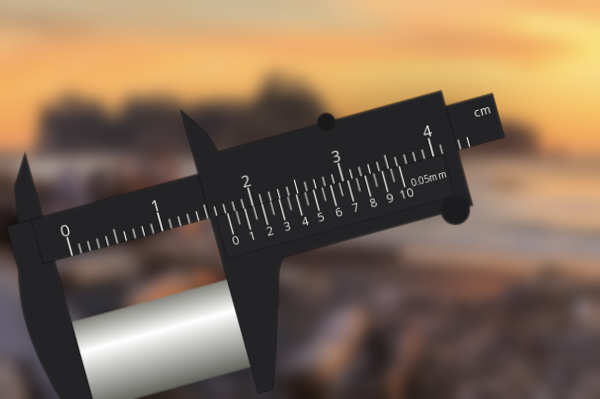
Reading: 17.2 mm
